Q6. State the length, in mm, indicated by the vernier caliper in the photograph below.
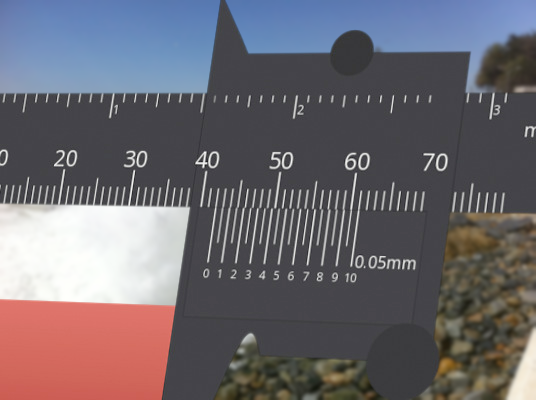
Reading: 42.0 mm
